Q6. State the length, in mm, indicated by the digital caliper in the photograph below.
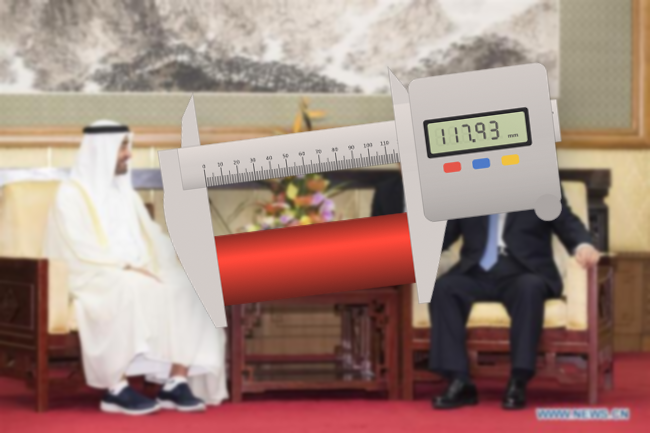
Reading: 117.93 mm
